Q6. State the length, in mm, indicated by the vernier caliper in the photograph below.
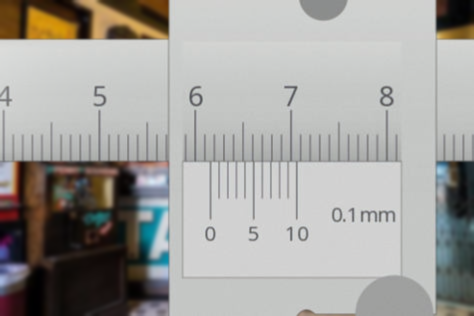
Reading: 61.6 mm
